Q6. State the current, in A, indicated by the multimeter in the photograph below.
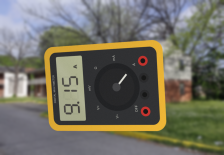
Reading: 9.15 A
